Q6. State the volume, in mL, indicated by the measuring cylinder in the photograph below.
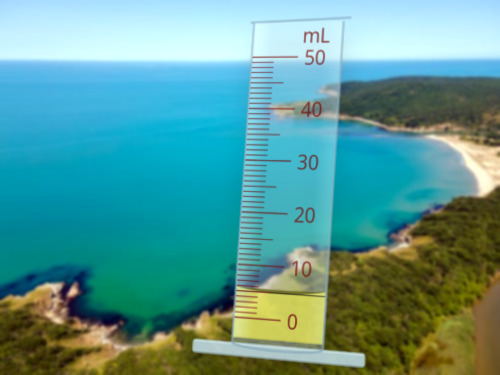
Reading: 5 mL
